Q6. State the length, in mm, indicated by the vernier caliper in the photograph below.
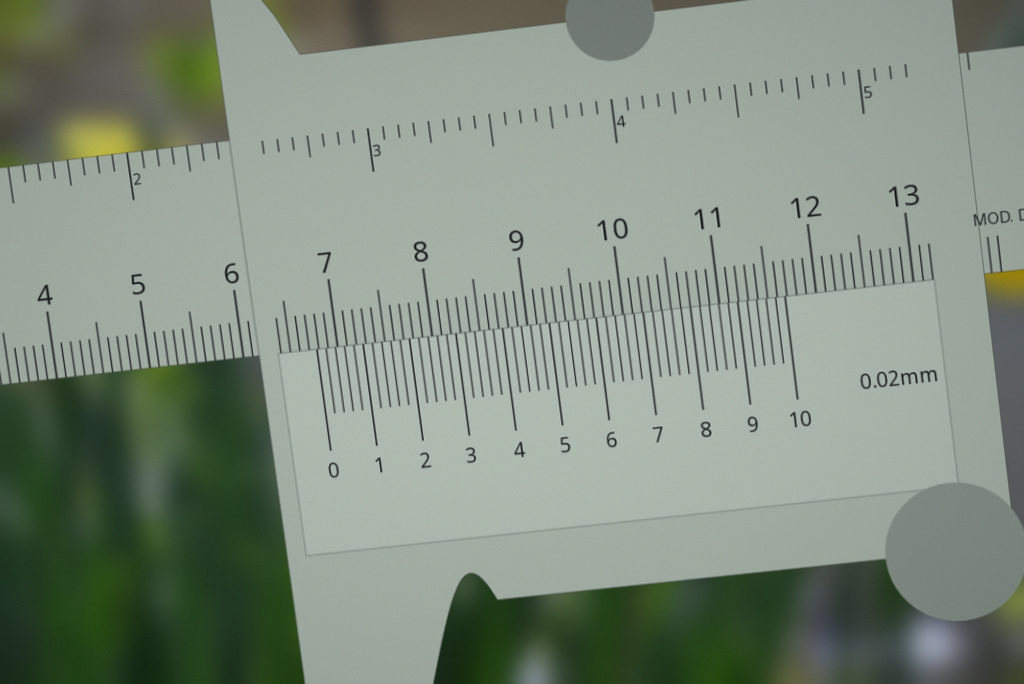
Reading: 67.8 mm
